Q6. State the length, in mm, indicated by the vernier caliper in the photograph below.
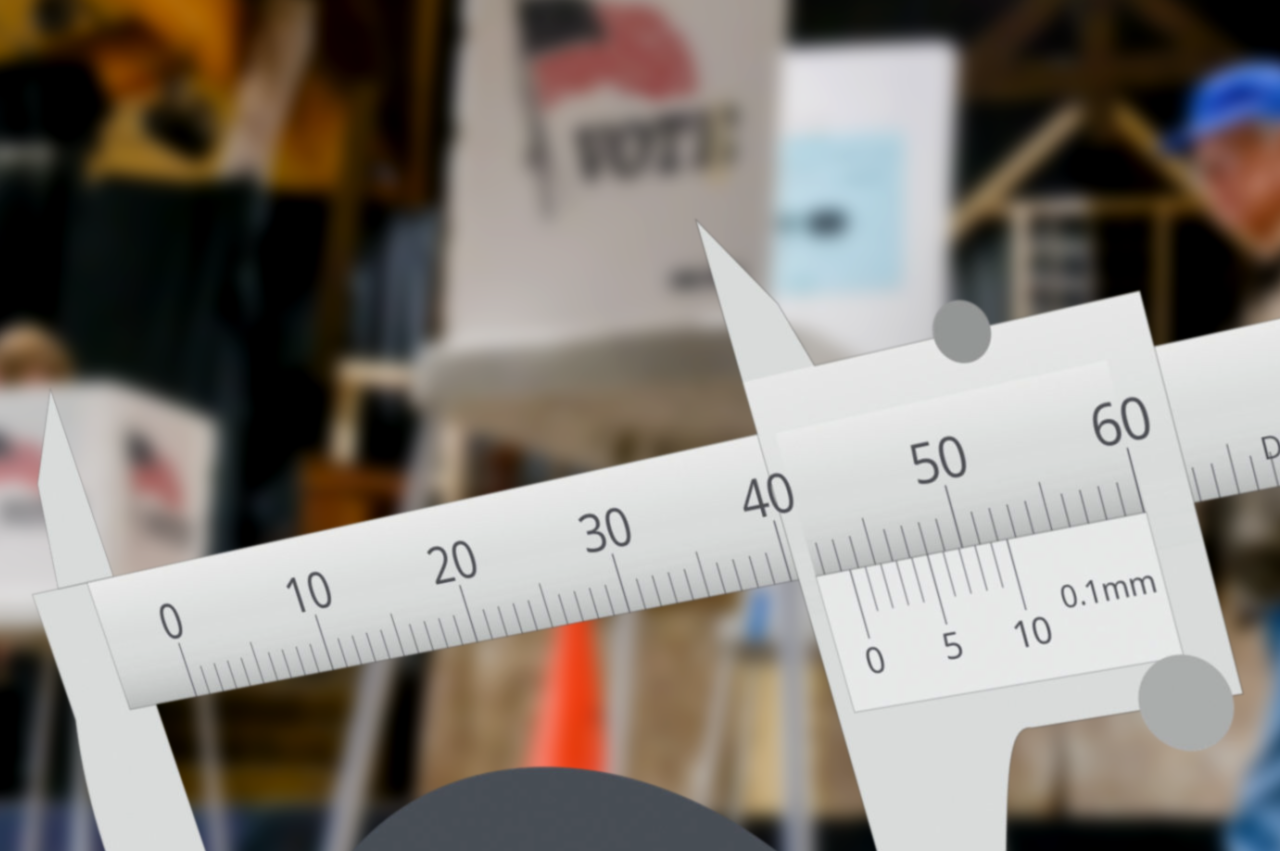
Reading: 43.5 mm
